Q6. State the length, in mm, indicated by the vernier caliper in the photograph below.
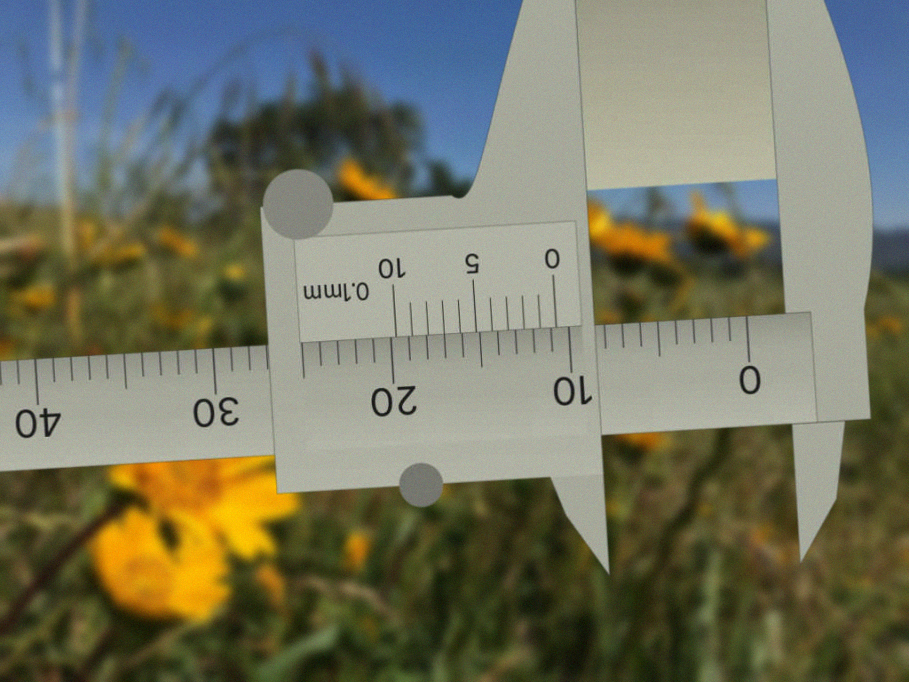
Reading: 10.7 mm
